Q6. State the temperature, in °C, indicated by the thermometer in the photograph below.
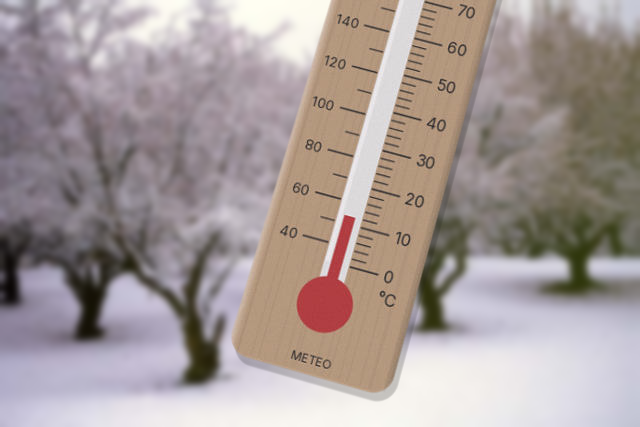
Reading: 12 °C
